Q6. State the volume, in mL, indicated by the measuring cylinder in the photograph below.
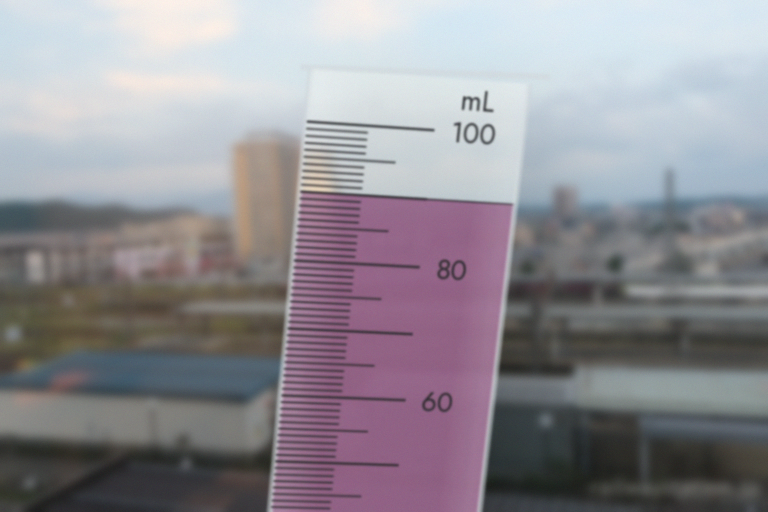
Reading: 90 mL
